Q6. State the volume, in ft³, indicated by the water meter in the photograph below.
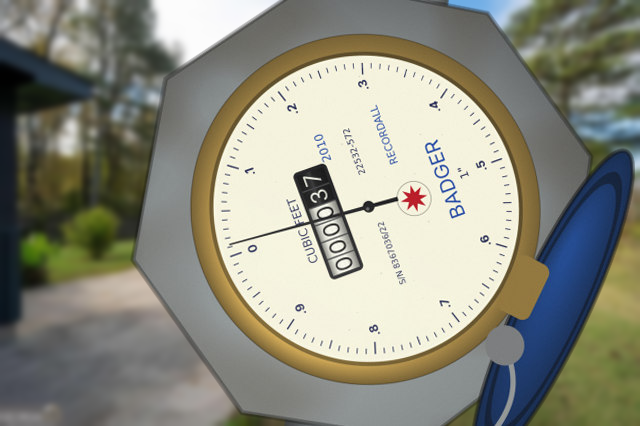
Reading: 37.01 ft³
